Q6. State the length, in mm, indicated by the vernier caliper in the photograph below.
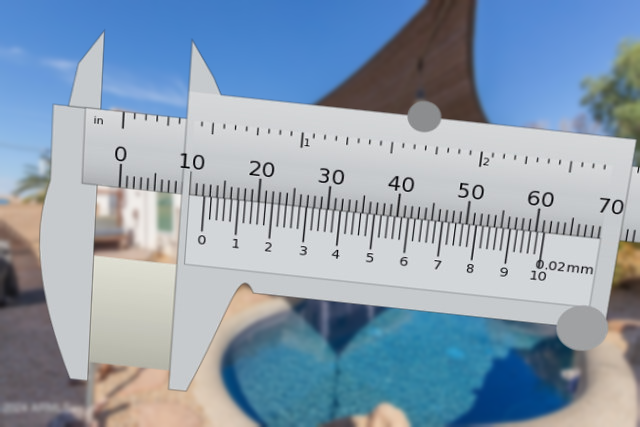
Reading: 12.2 mm
